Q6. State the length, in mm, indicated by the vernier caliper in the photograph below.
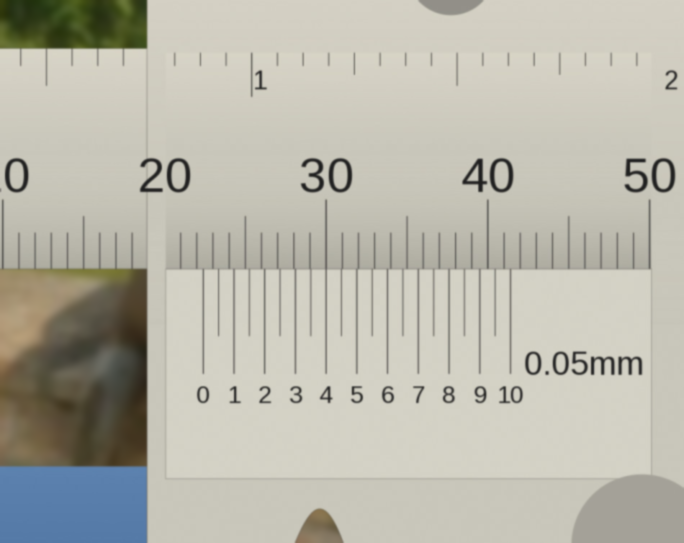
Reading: 22.4 mm
